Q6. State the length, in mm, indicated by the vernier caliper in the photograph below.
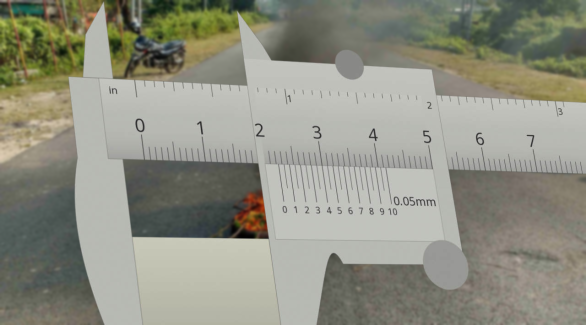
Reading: 22.4 mm
